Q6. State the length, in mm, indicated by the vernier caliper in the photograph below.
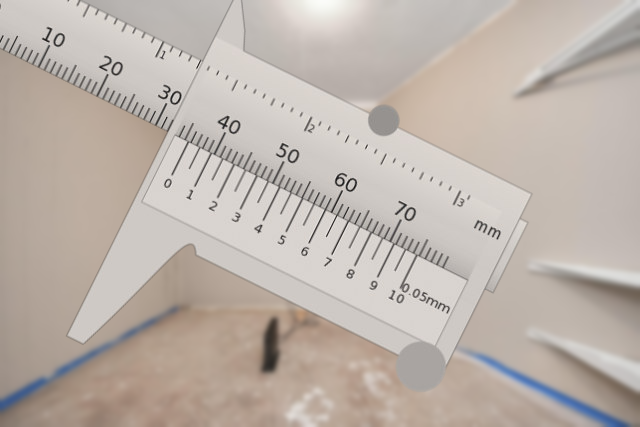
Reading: 35.6 mm
